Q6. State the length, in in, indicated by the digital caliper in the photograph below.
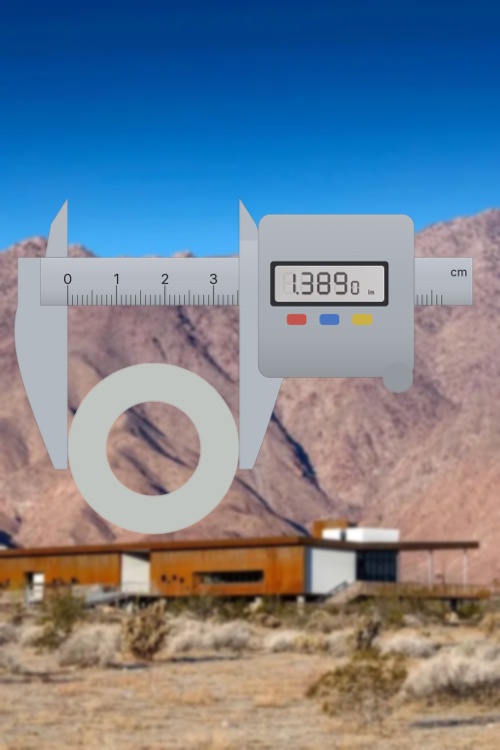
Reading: 1.3890 in
